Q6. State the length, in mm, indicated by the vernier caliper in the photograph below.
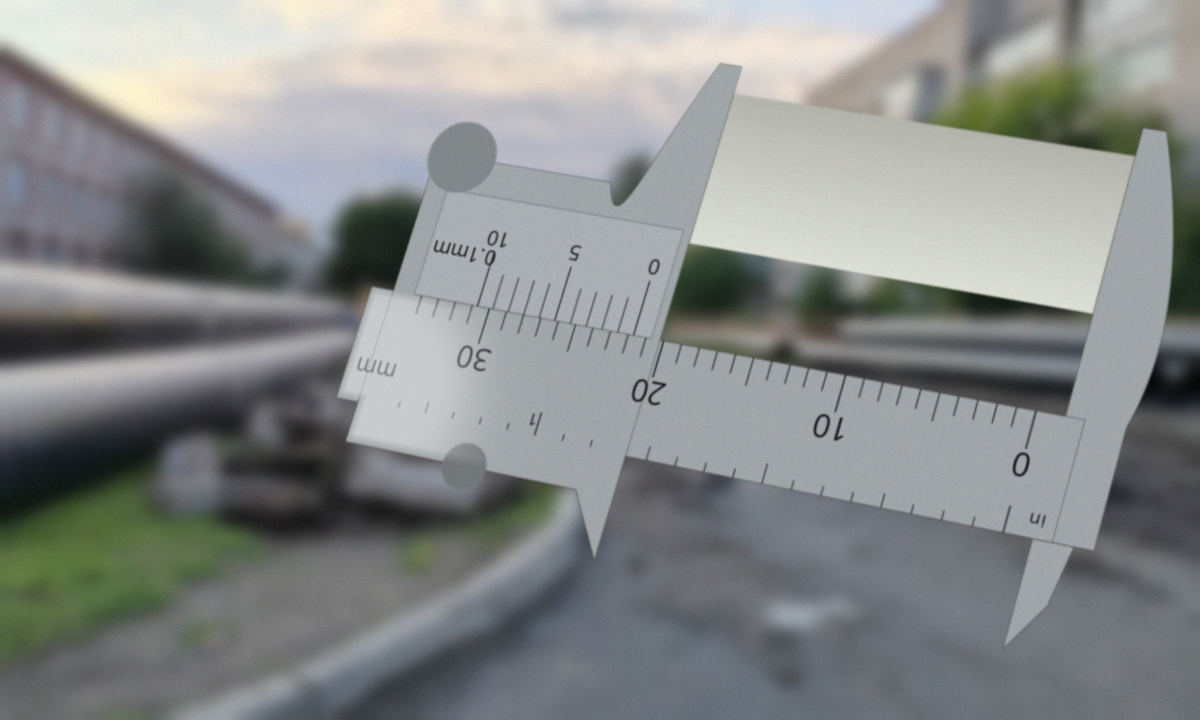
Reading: 21.7 mm
